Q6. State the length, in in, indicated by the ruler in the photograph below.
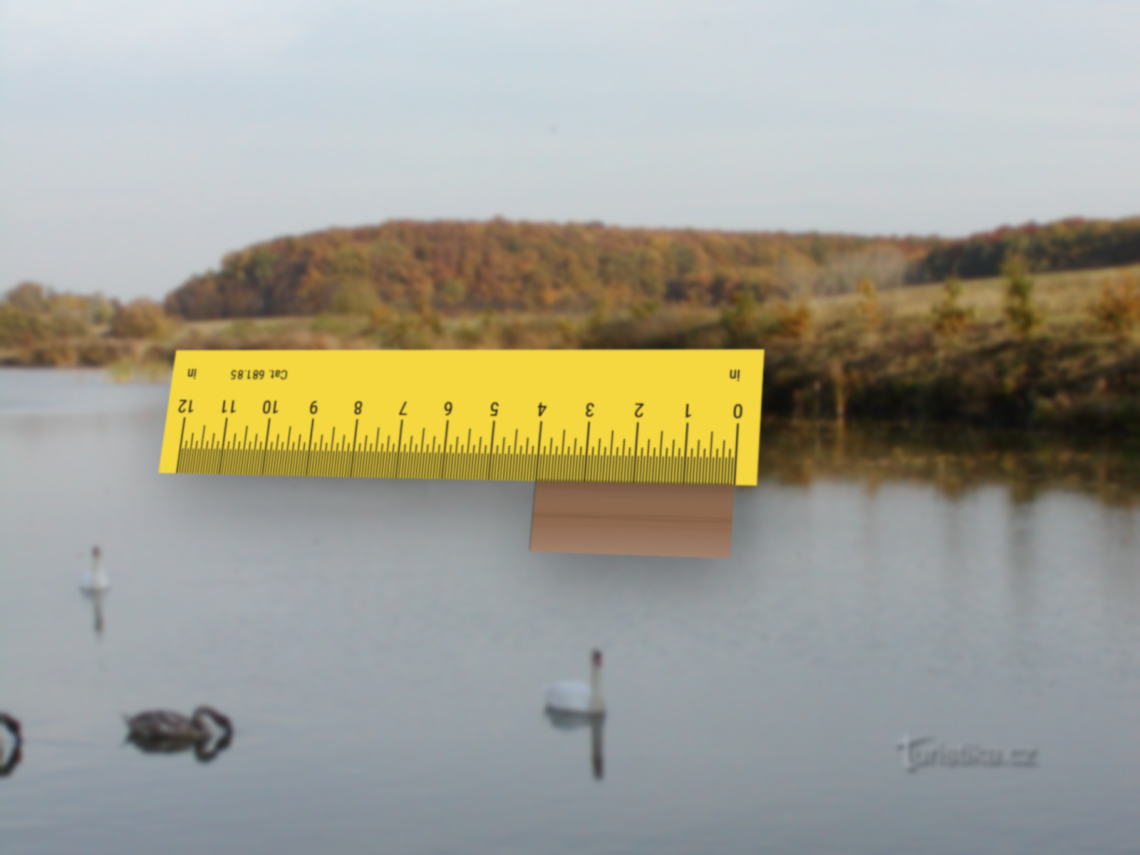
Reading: 4 in
